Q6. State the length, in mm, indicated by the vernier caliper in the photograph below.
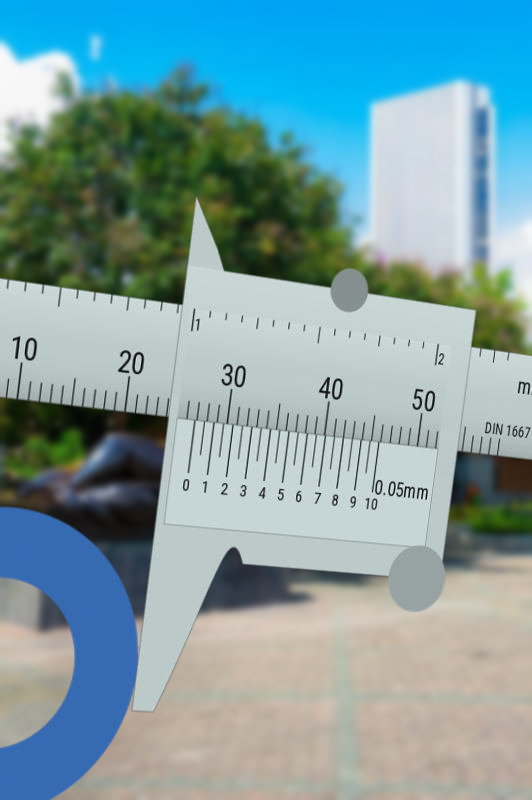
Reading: 26.8 mm
